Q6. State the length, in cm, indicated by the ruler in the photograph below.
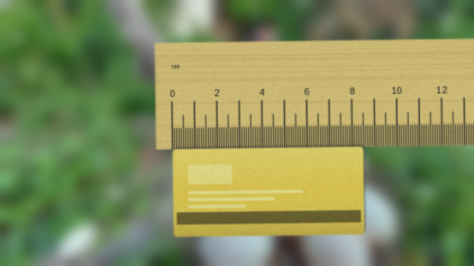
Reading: 8.5 cm
